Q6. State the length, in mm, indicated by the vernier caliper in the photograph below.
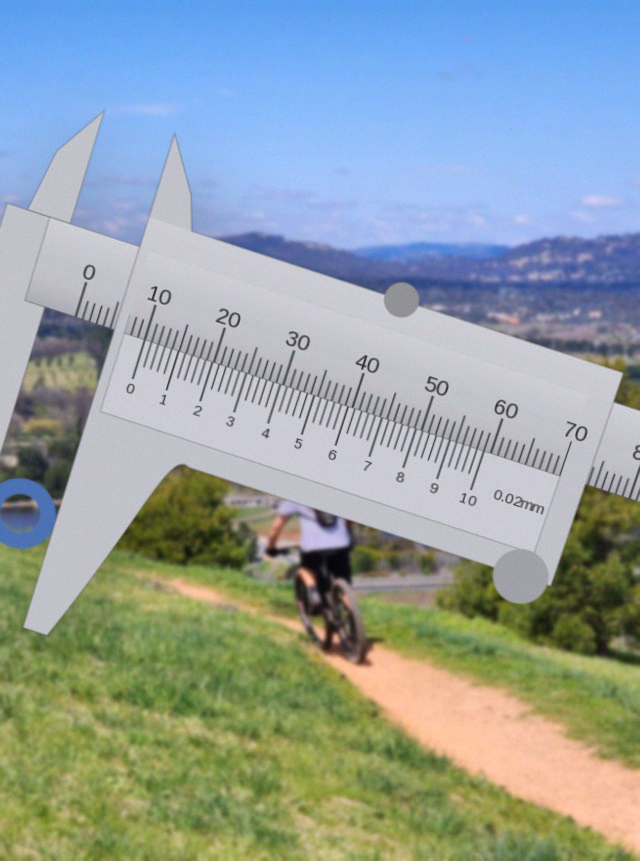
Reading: 10.0 mm
